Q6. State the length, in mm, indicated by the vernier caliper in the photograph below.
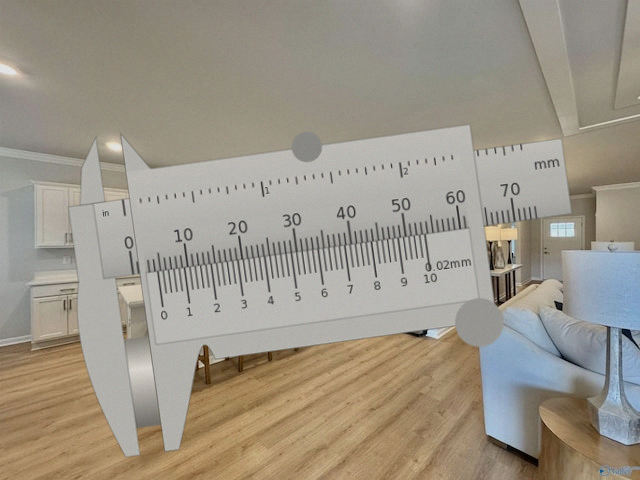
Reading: 4.5 mm
